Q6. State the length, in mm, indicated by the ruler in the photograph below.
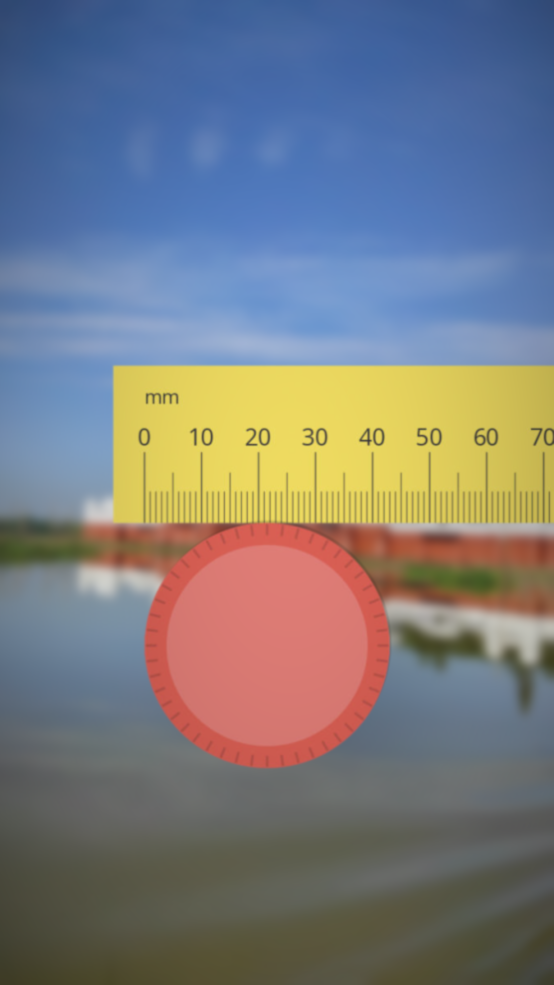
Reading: 43 mm
